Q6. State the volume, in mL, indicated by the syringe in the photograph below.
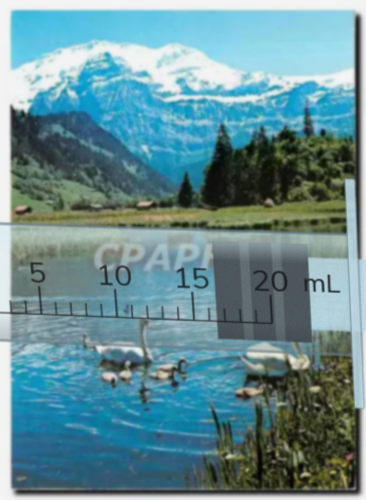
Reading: 16.5 mL
